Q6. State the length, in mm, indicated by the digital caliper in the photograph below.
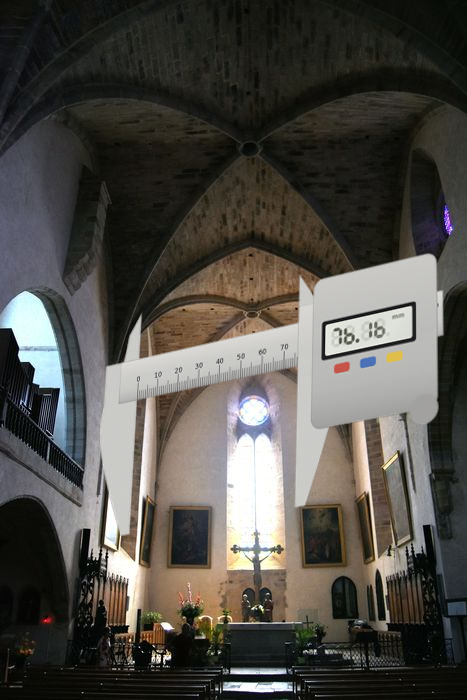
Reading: 76.16 mm
